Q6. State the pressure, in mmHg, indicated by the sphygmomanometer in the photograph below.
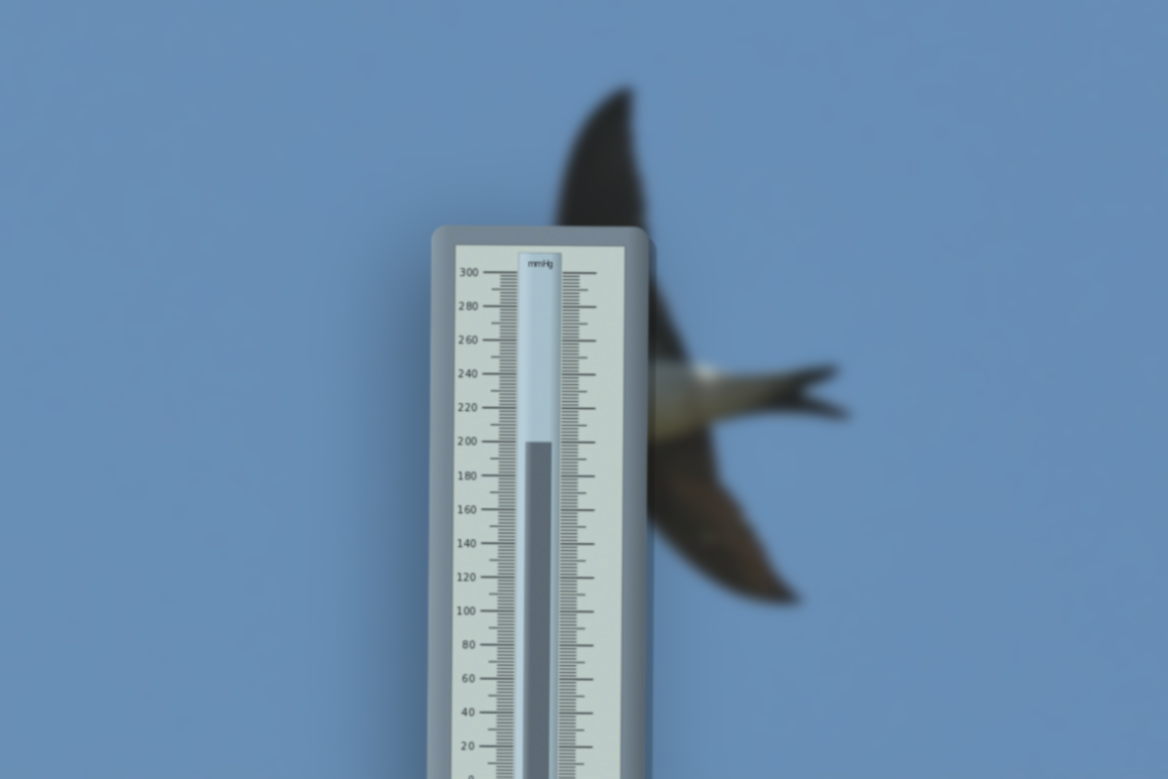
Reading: 200 mmHg
